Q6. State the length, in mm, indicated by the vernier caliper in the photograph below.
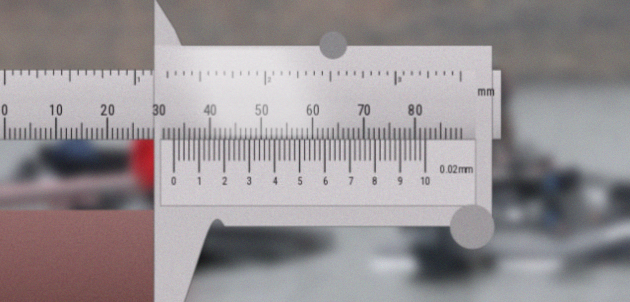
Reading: 33.0 mm
